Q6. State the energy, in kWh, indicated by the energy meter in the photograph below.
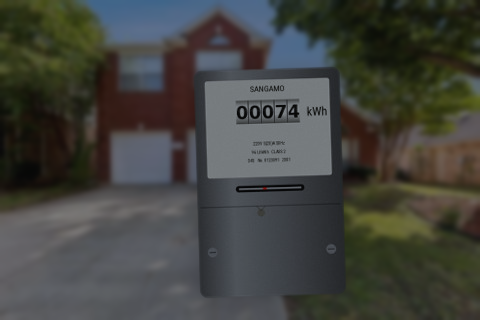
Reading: 74 kWh
